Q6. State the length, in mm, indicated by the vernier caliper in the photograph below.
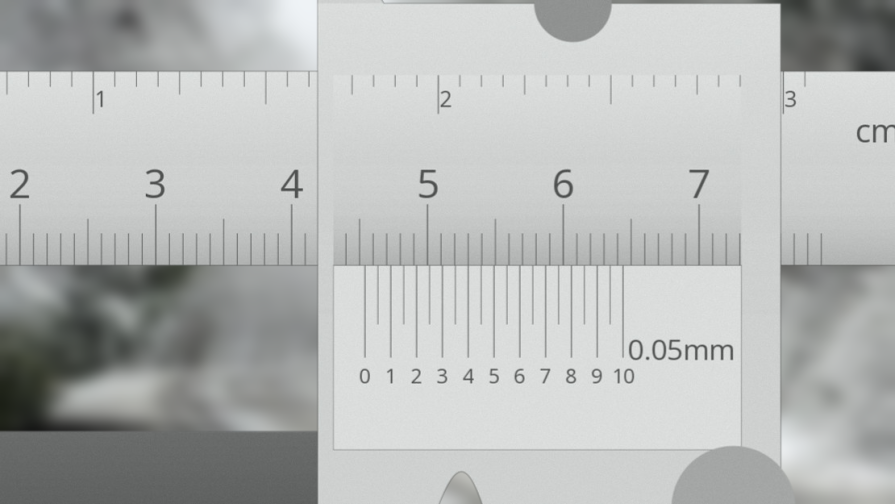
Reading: 45.4 mm
